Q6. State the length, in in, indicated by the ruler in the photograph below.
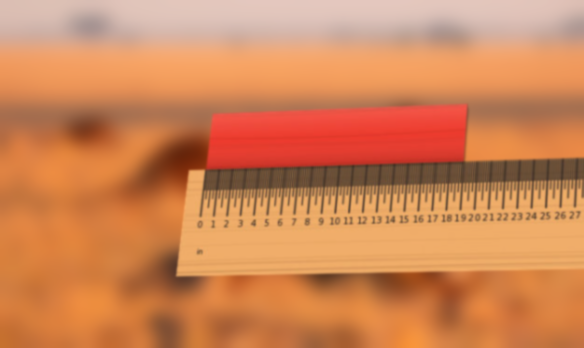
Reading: 19 in
